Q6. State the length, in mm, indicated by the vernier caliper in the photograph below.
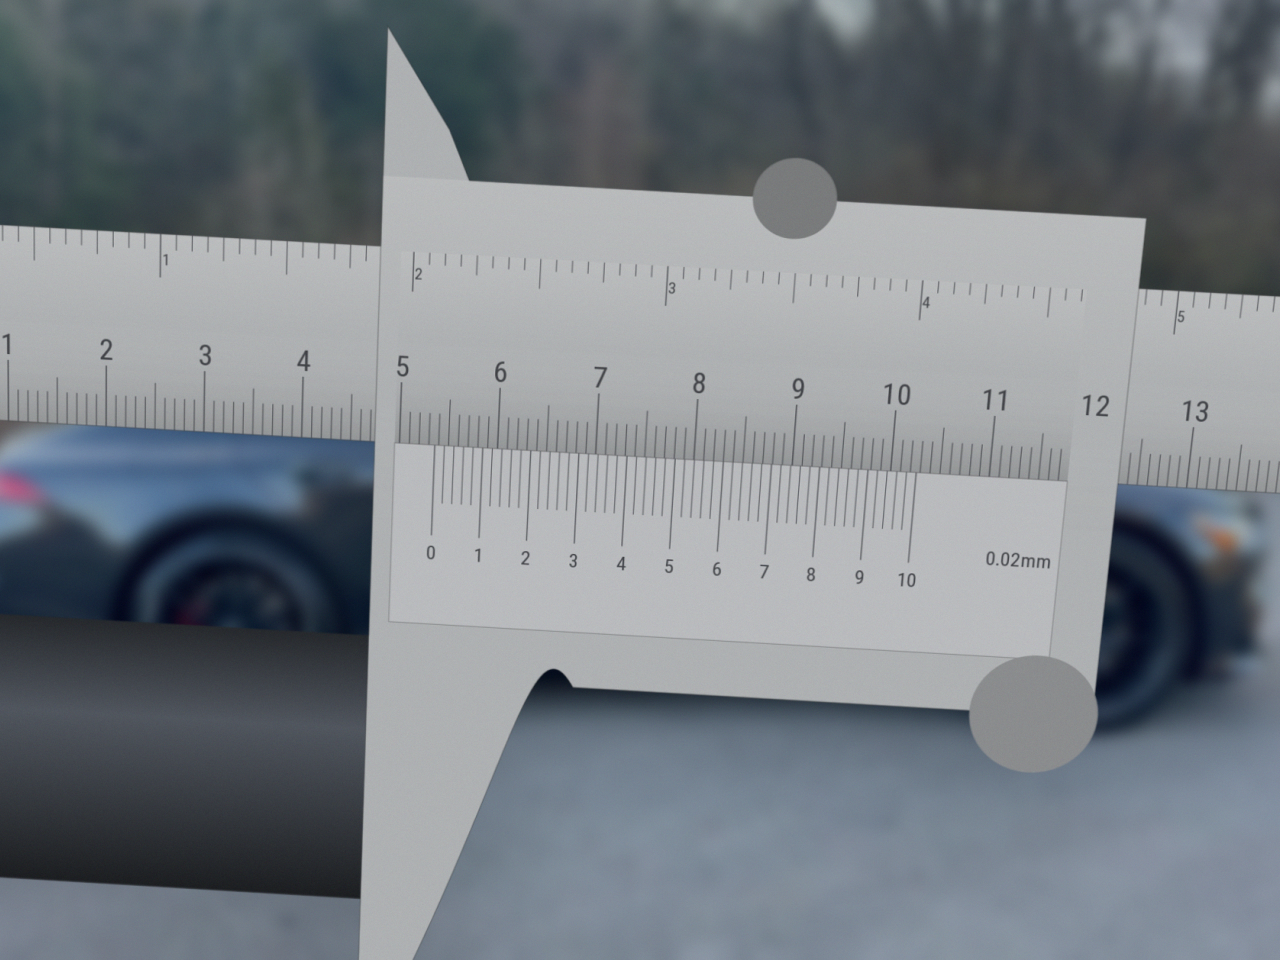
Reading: 53.6 mm
